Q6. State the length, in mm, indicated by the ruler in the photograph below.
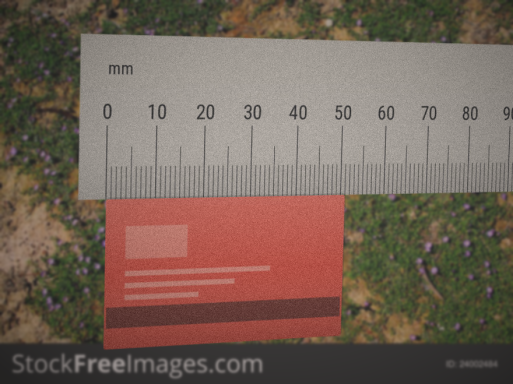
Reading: 51 mm
